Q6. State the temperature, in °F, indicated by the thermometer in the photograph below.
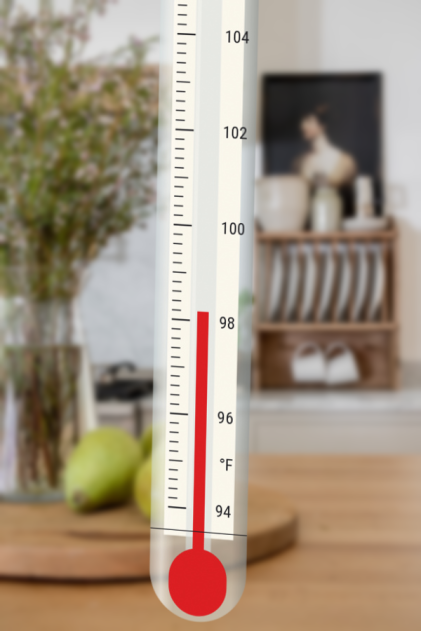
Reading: 98.2 °F
